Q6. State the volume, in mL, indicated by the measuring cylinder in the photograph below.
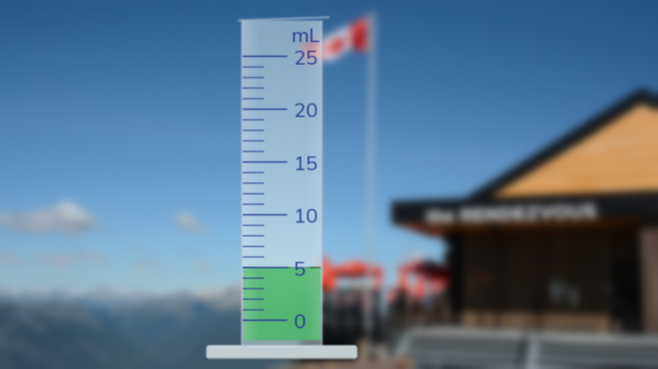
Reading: 5 mL
